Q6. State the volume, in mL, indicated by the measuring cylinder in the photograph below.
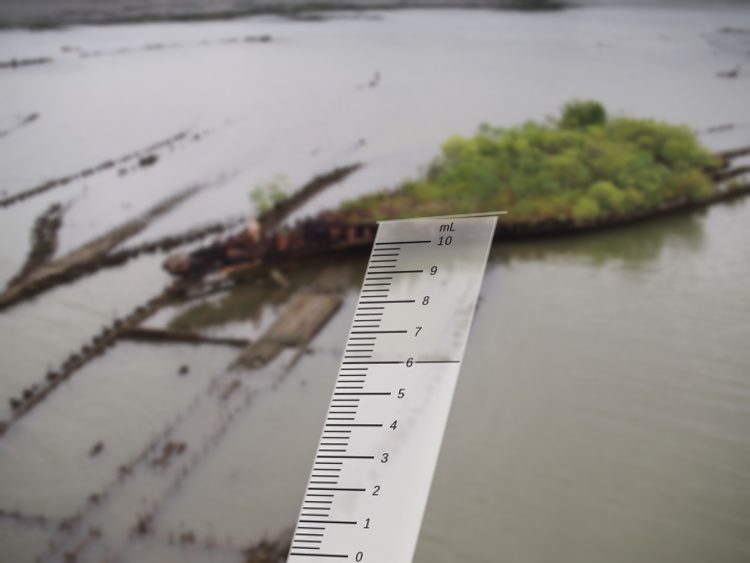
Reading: 6 mL
